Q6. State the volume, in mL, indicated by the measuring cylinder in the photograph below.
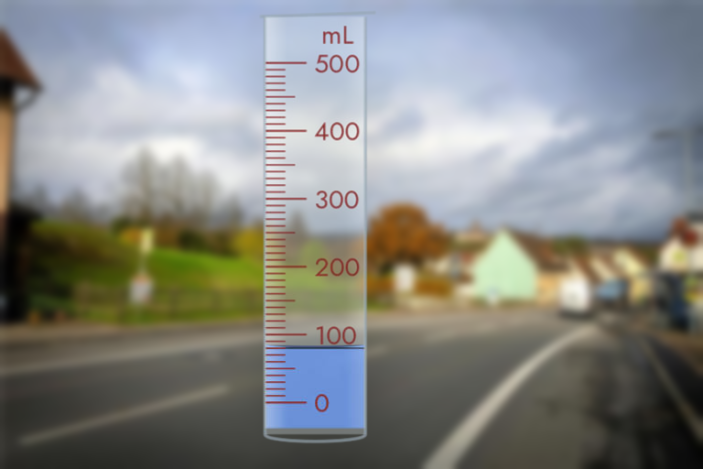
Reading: 80 mL
